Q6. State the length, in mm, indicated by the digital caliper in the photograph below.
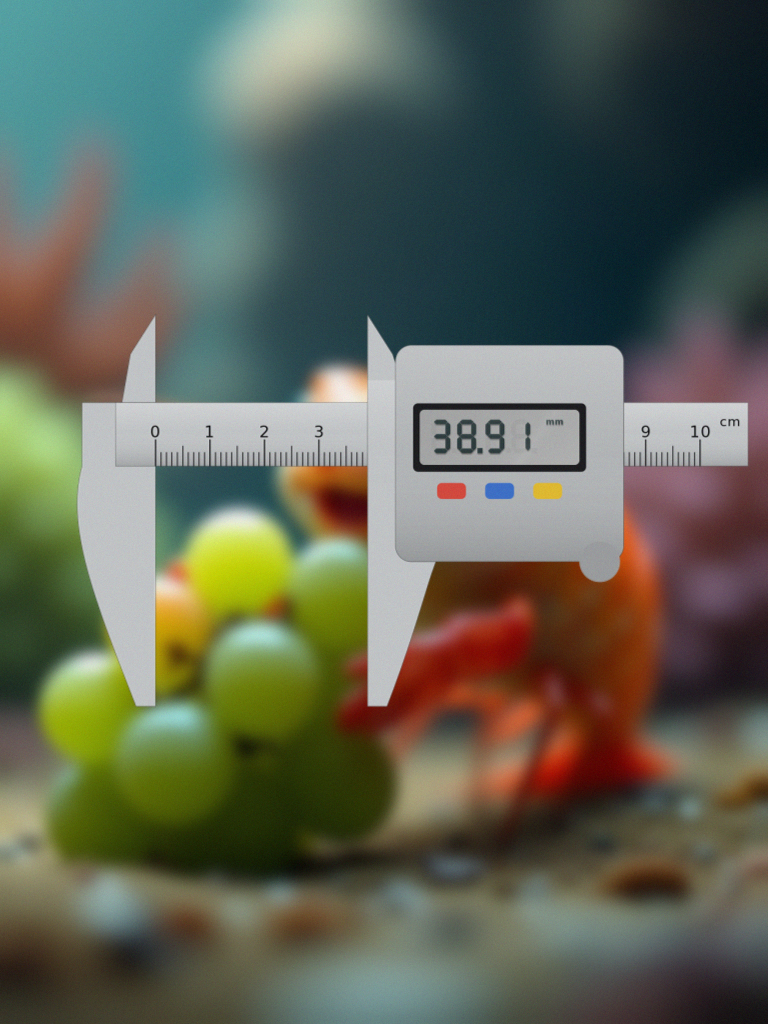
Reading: 38.91 mm
